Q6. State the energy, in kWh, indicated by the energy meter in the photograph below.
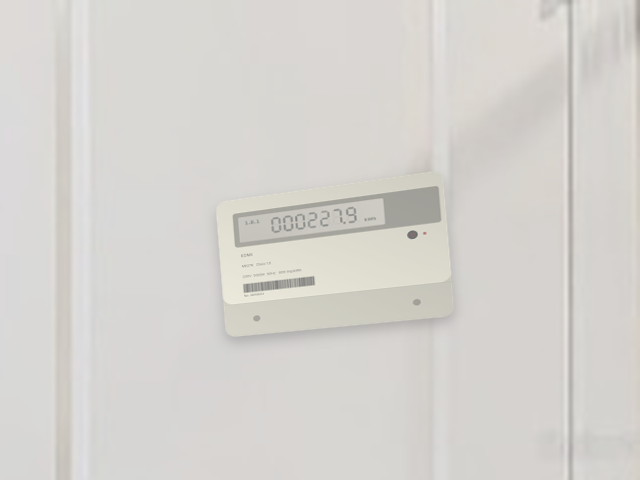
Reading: 227.9 kWh
